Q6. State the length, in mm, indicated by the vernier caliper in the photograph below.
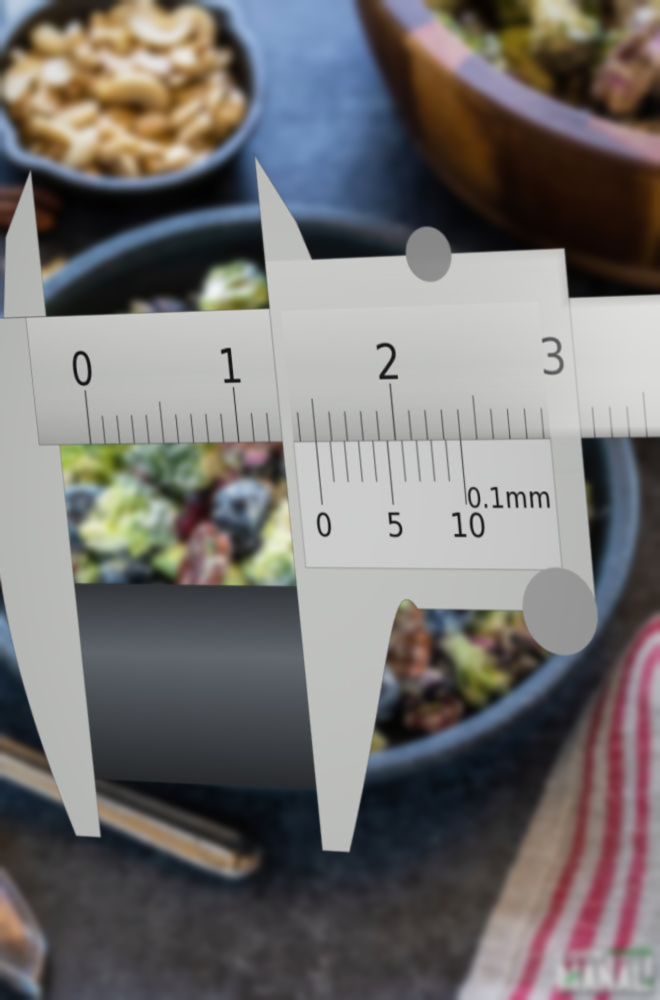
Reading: 15.0 mm
